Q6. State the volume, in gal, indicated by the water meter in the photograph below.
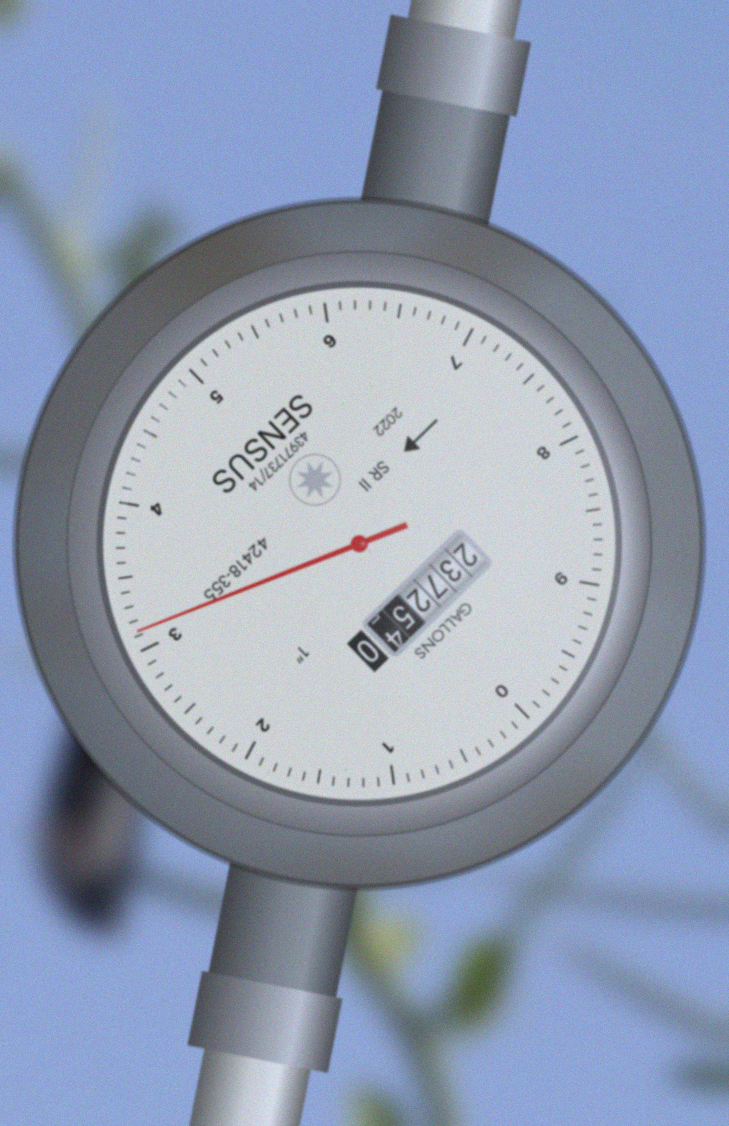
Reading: 2372543.1 gal
